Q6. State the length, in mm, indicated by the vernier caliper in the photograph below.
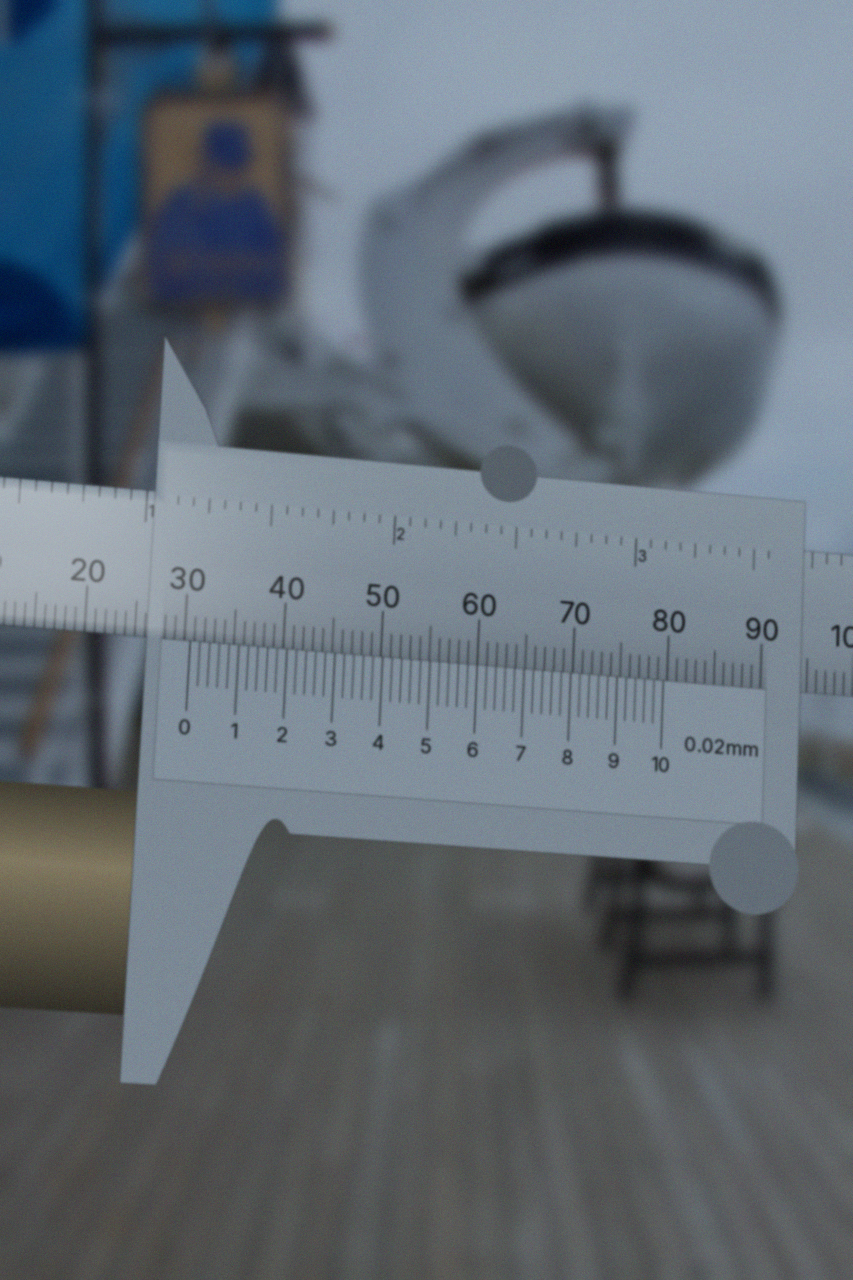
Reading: 30.6 mm
